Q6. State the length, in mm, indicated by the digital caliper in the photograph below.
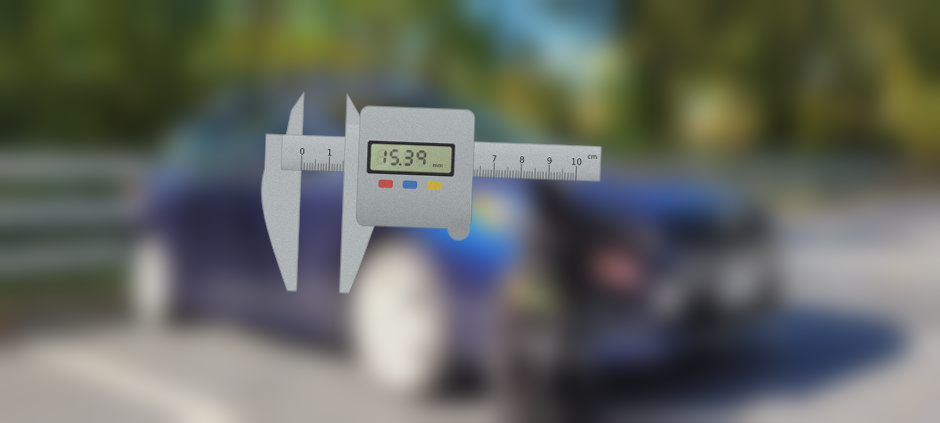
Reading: 15.39 mm
